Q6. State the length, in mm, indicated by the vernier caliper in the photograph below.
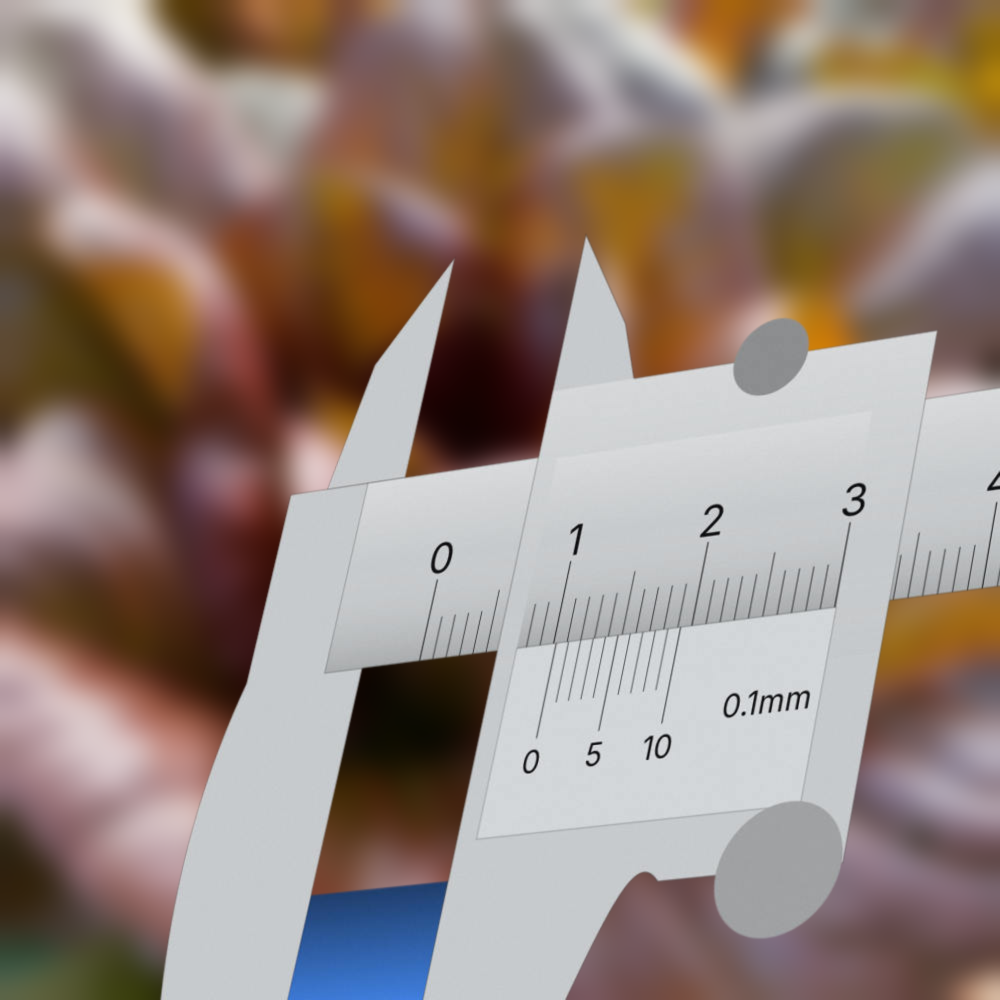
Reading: 10.2 mm
